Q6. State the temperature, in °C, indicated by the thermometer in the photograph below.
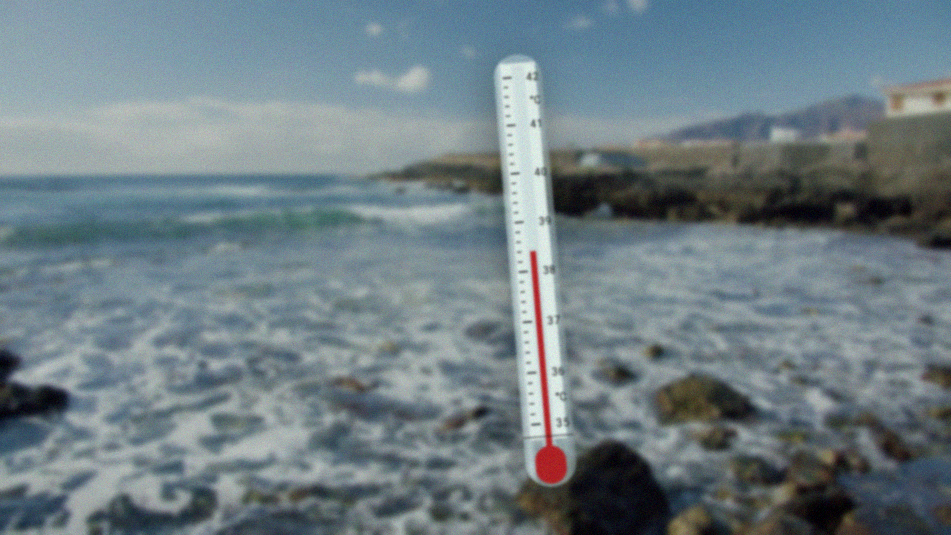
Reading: 38.4 °C
